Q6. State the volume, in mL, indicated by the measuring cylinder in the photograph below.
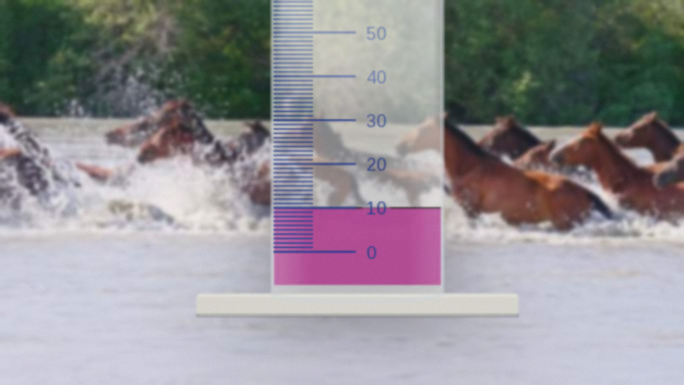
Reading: 10 mL
